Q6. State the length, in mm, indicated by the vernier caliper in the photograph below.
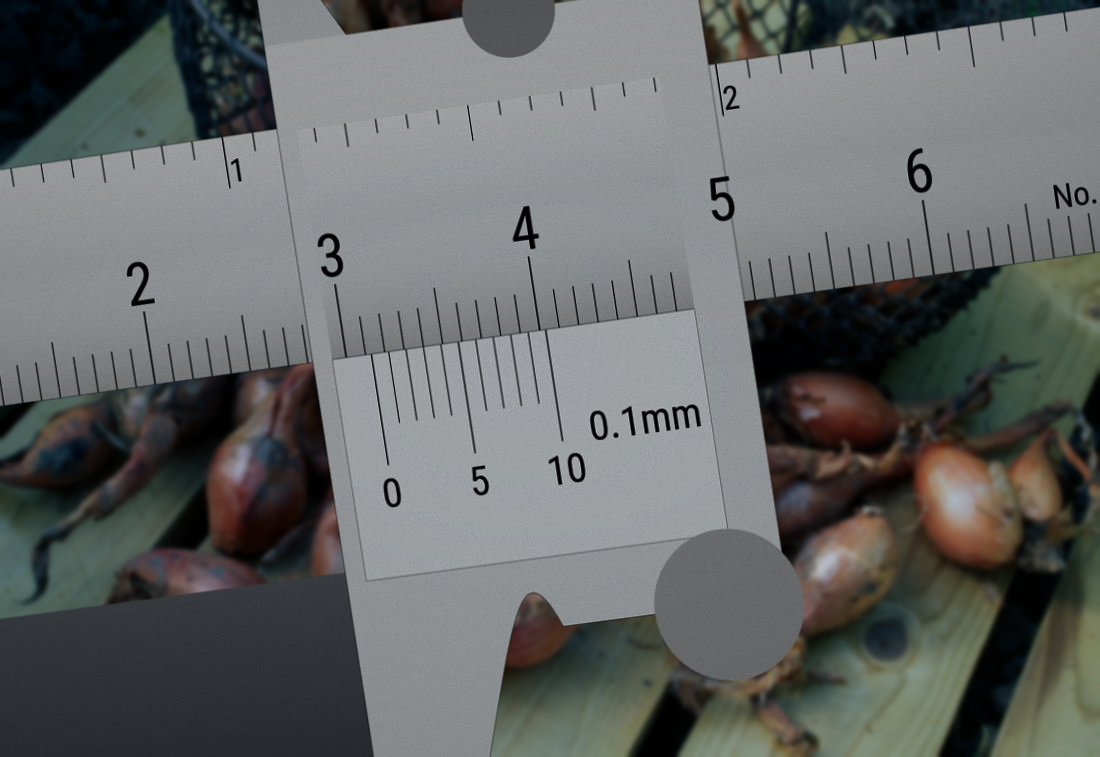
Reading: 31.3 mm
